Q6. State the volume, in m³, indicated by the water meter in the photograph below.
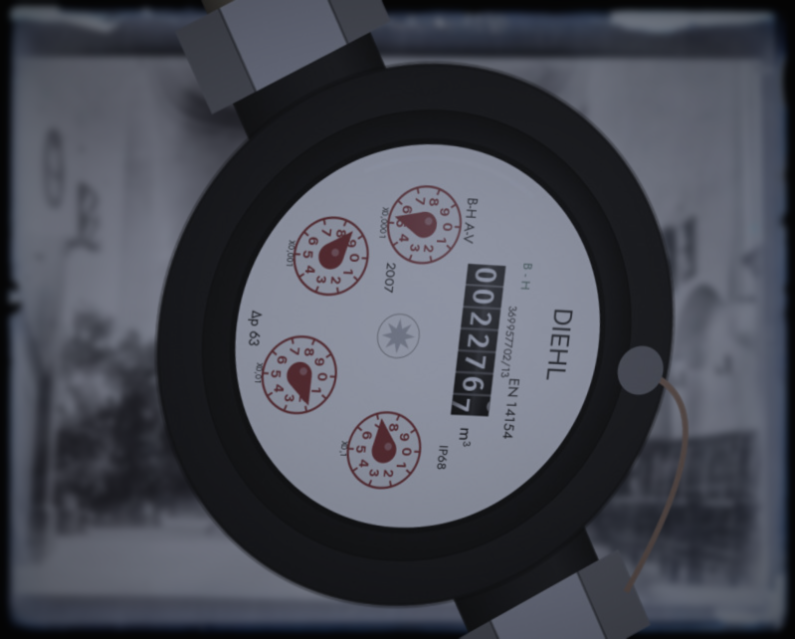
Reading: 22766.7185 m³
